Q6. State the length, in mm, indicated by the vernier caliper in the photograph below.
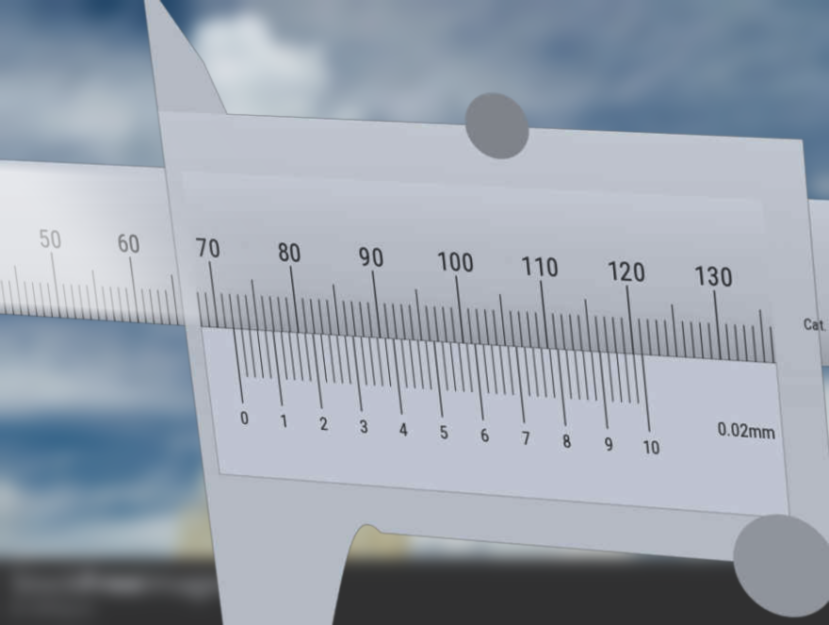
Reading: 72.0 mm
